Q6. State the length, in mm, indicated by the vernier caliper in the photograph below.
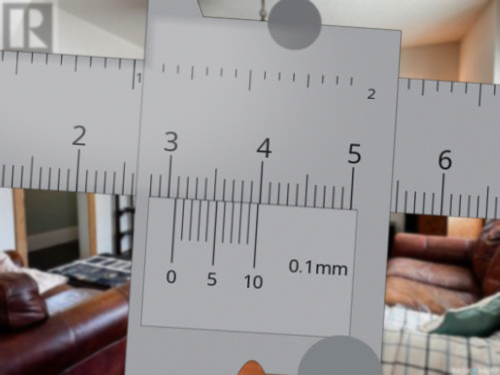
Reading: 30.8 mm
